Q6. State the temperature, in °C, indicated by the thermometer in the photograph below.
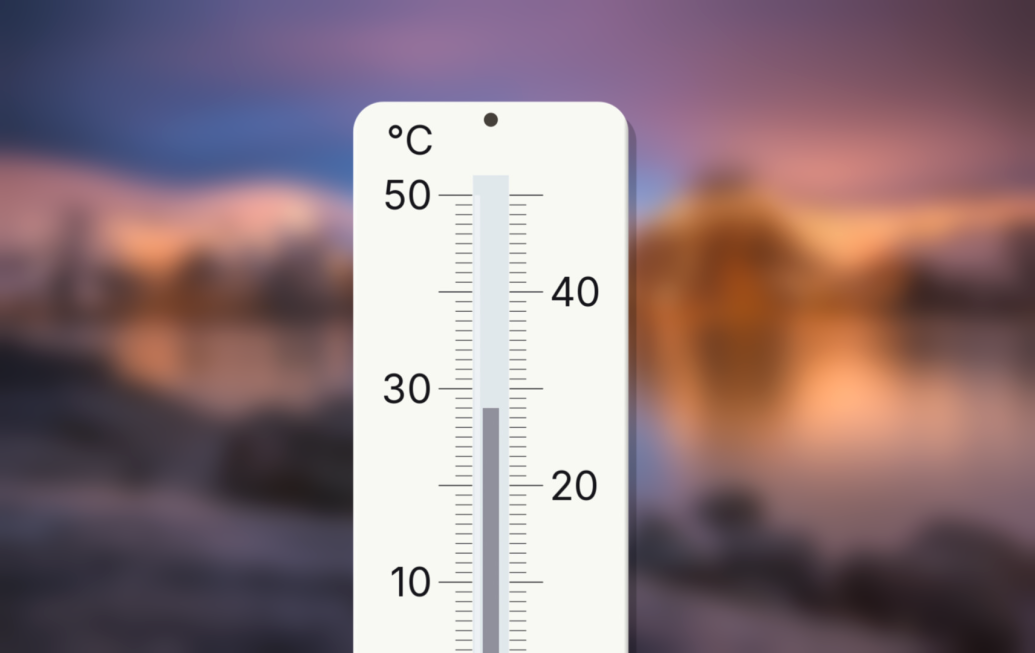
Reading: 28 °C
